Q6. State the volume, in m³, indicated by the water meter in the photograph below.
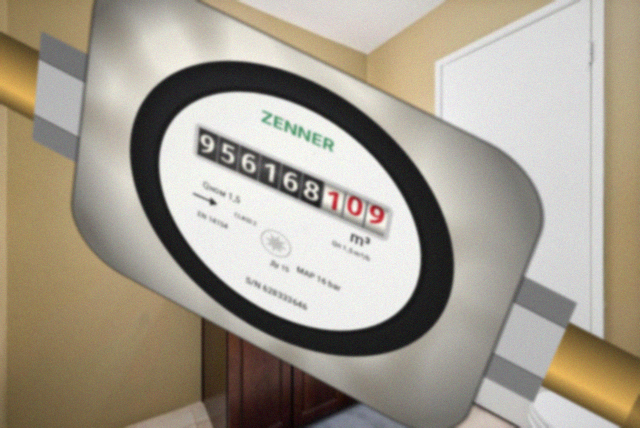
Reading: 956168.109 m³
